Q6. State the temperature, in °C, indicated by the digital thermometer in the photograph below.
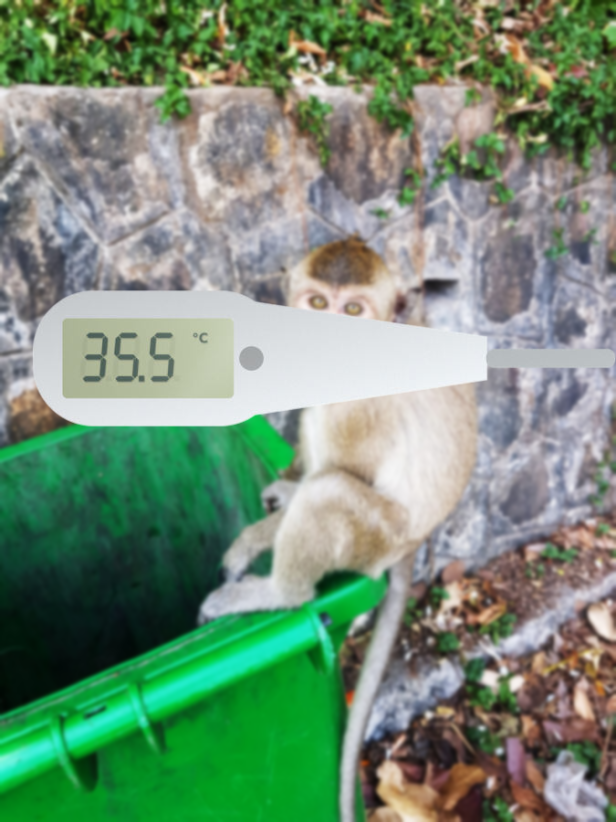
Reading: 35.5 °C
